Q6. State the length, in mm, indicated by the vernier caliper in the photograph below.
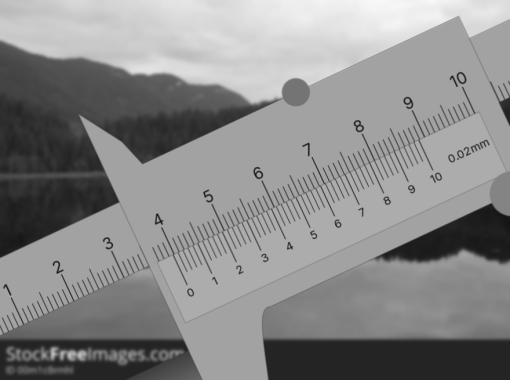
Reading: 39.8 mm
